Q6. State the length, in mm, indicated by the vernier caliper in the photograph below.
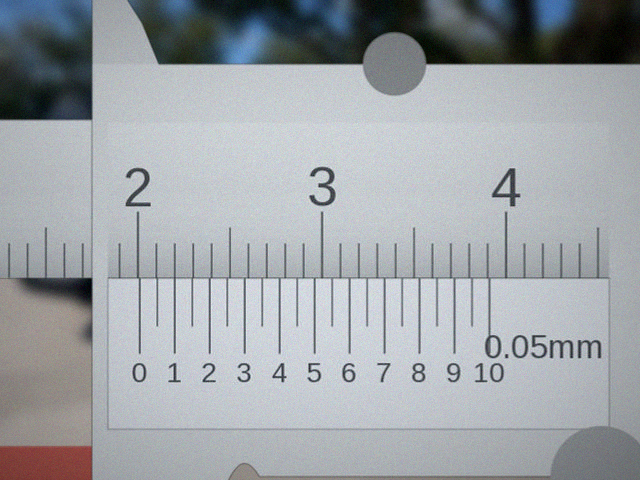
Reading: 20.1 mm
